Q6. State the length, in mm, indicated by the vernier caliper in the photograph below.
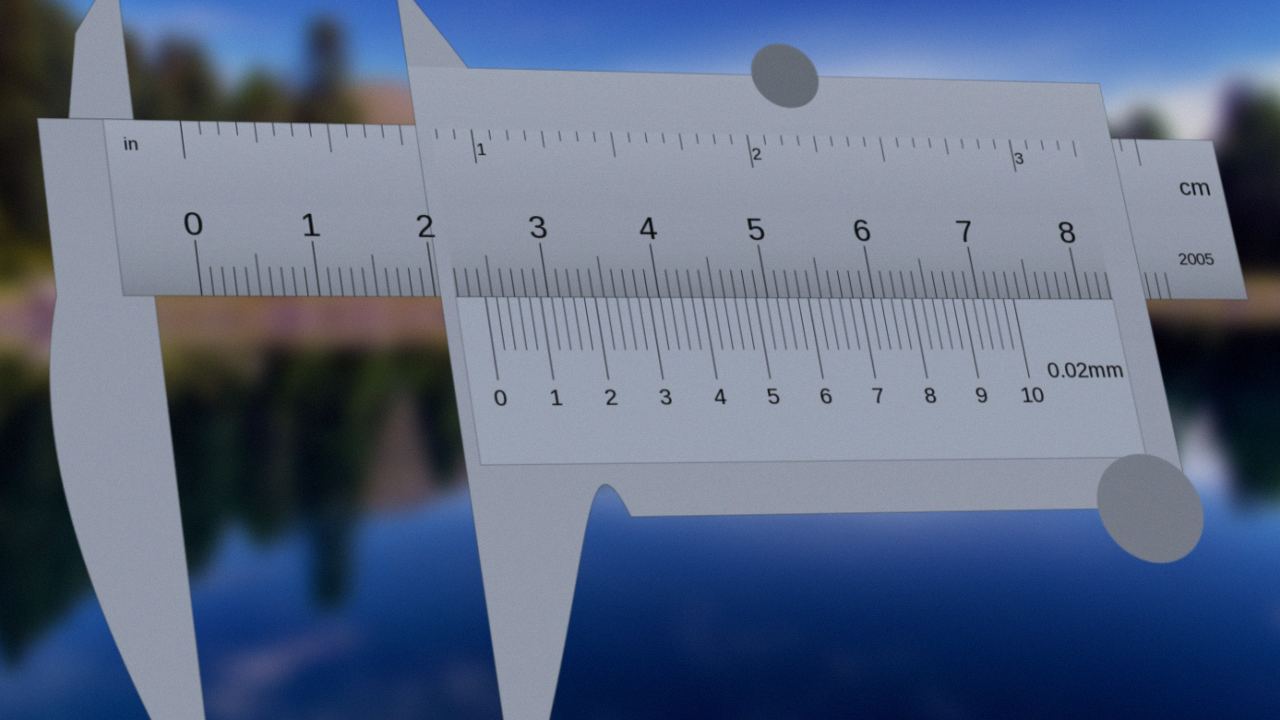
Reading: 24.4 mm
